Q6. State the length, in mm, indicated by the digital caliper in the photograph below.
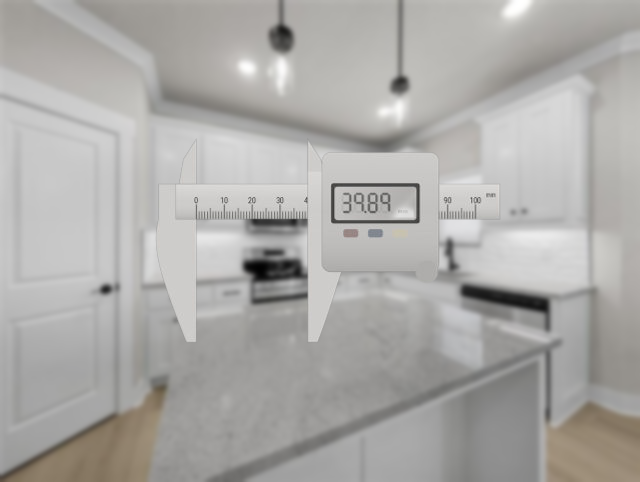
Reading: 39.89 mm
